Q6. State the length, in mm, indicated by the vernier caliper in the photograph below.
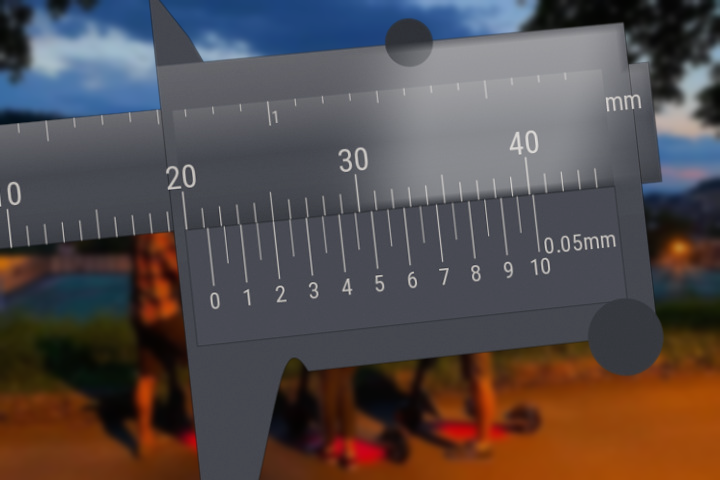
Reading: 21.2 mm
